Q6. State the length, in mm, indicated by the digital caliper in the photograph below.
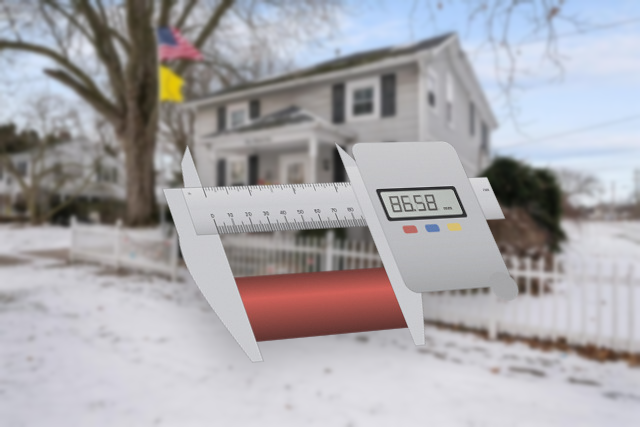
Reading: 86.58 mm
